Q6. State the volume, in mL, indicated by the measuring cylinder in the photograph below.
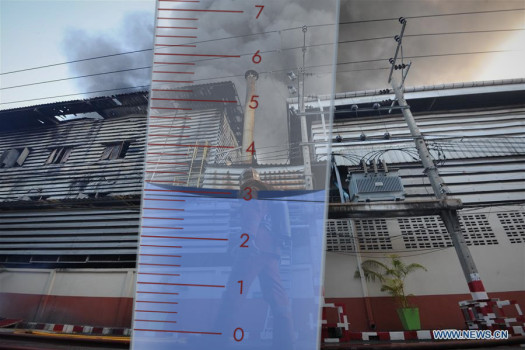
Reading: 2.9 mL
